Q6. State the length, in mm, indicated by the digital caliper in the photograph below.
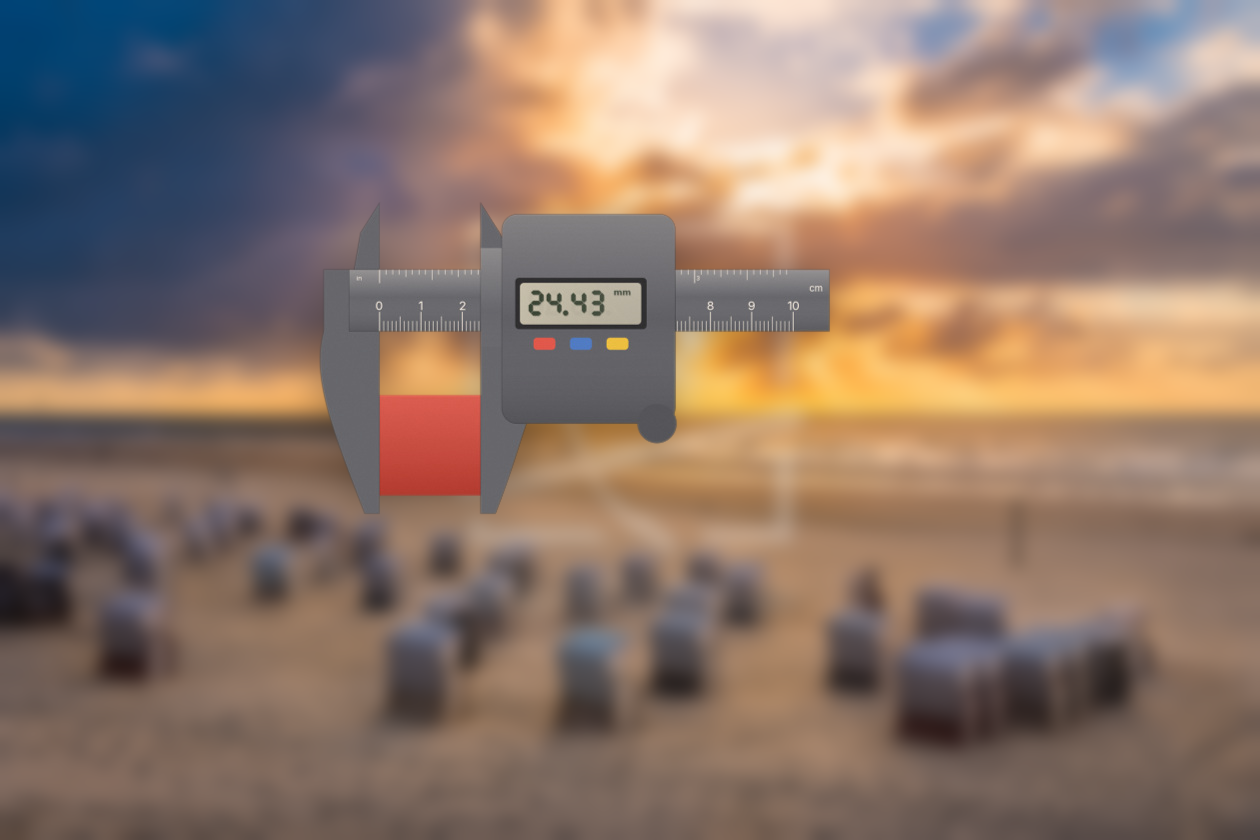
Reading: 24.43 mm
